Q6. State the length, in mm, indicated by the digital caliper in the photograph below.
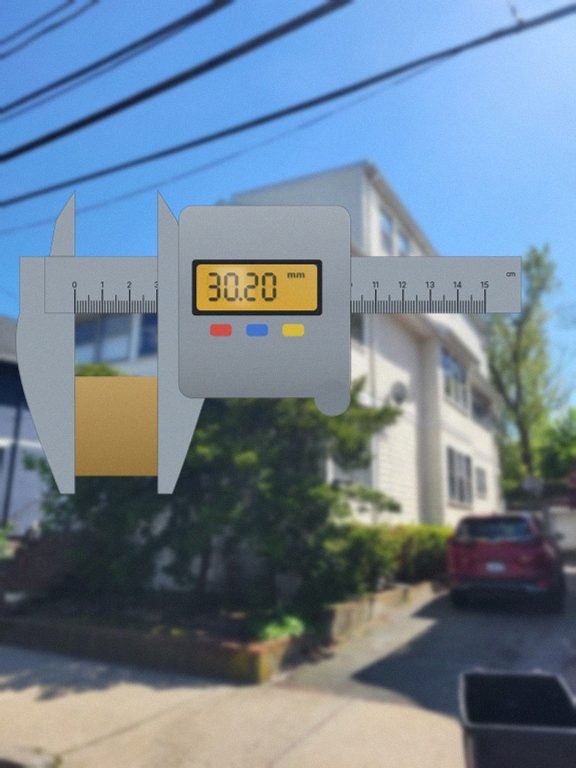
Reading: 30.20 mm
